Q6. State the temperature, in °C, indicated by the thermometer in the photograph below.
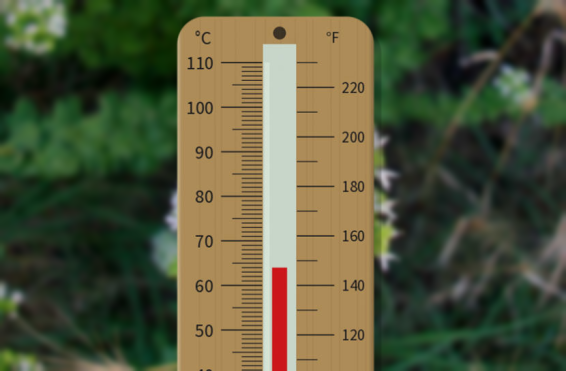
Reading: 64 °C
